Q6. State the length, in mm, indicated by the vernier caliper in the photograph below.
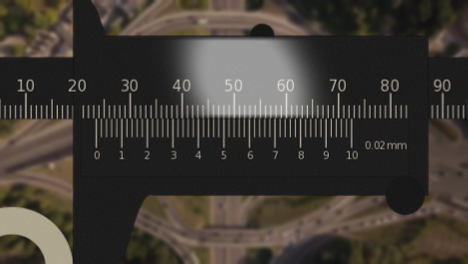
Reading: 23.5 mm
